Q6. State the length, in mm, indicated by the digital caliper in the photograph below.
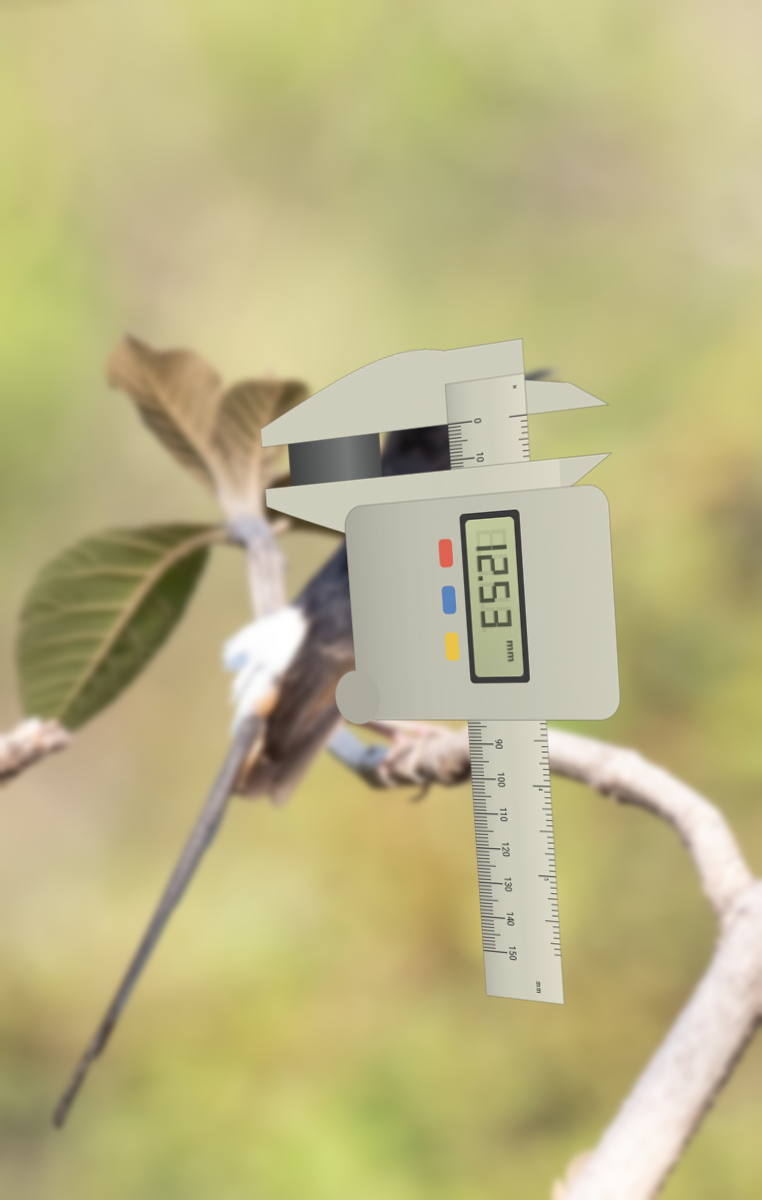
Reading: 12.53 mm
